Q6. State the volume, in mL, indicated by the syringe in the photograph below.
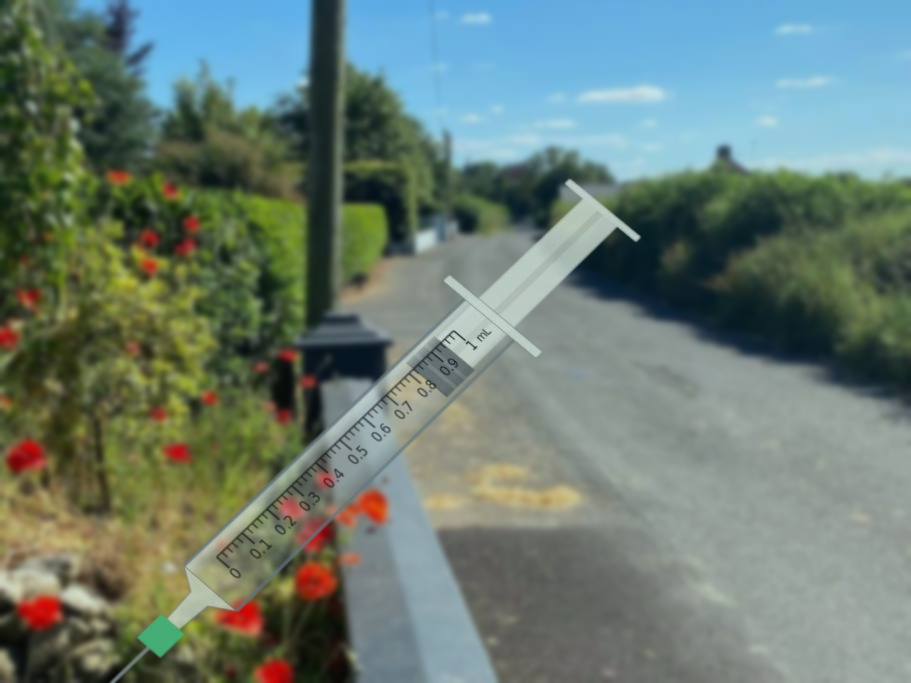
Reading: 0.82 mL
